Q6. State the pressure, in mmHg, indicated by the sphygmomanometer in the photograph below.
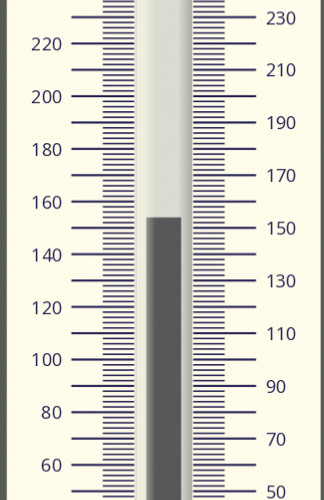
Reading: 154 mmHg
